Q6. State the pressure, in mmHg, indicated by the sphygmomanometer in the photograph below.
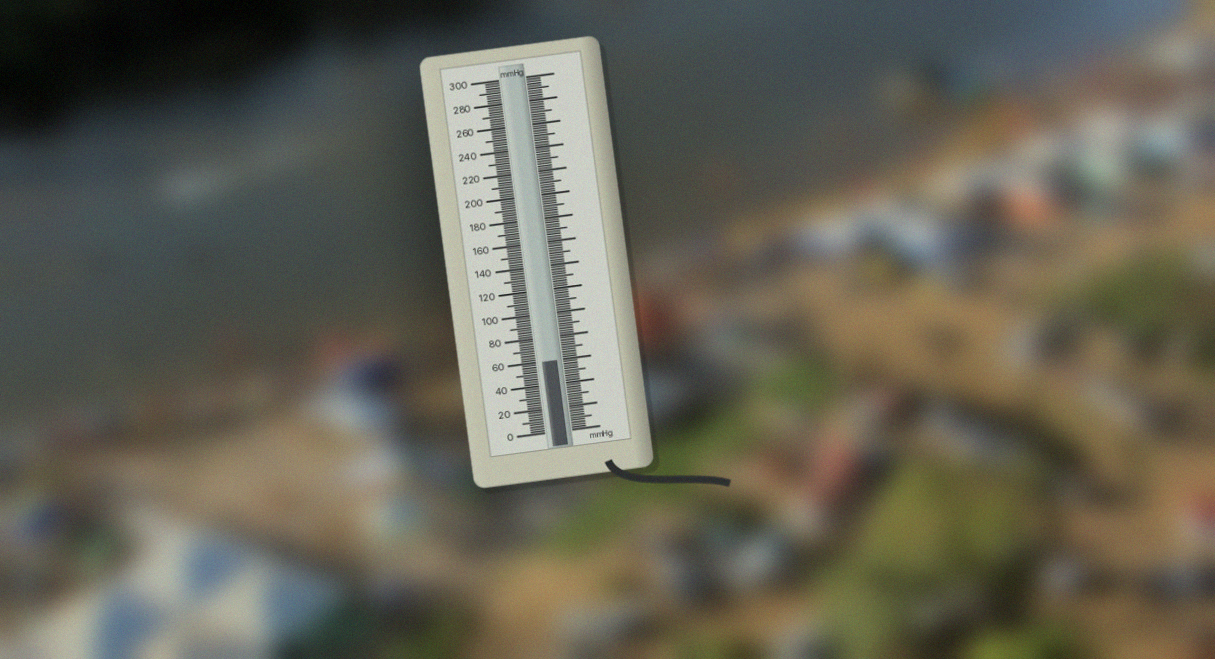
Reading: 60 mmHg
